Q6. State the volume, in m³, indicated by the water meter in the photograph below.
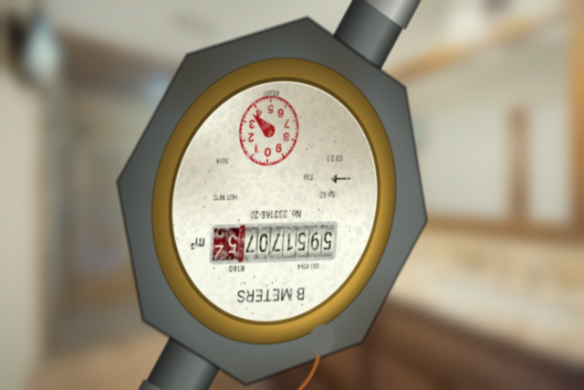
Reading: 5951707.523 m³
